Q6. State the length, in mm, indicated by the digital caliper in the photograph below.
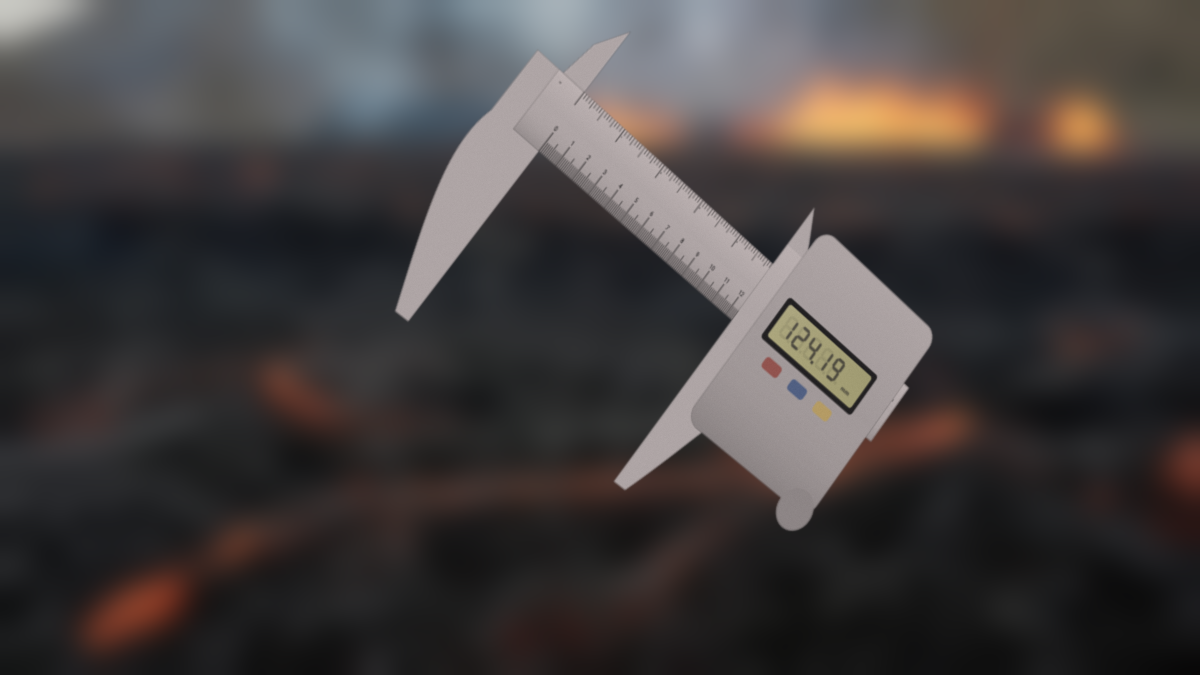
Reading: 124.19 mm
